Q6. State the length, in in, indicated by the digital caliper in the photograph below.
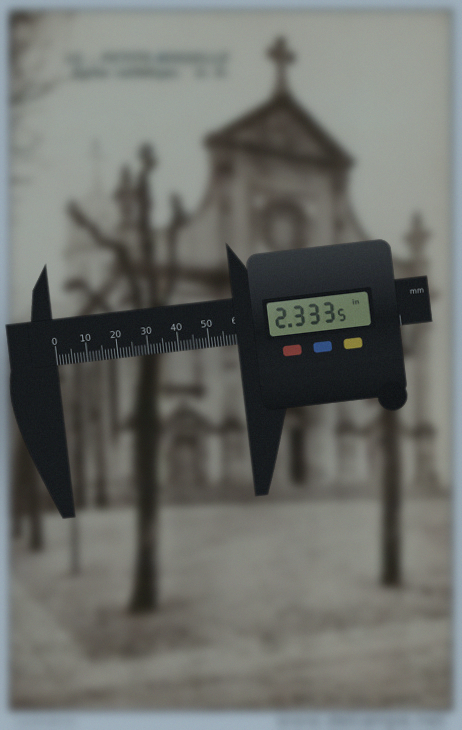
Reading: 2.3335 in
